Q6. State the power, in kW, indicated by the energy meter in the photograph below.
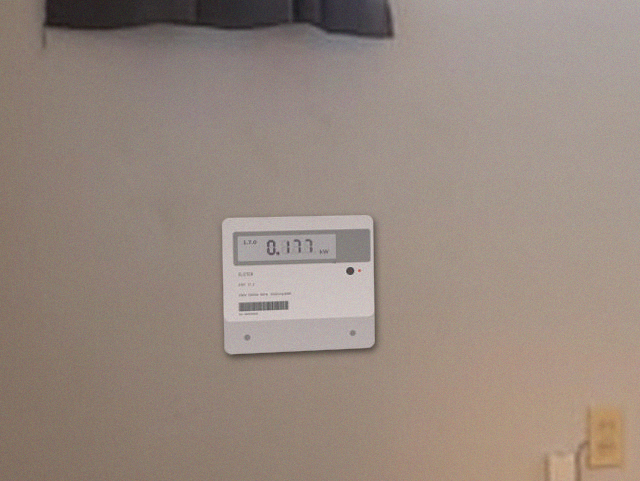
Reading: 0.177 kW
